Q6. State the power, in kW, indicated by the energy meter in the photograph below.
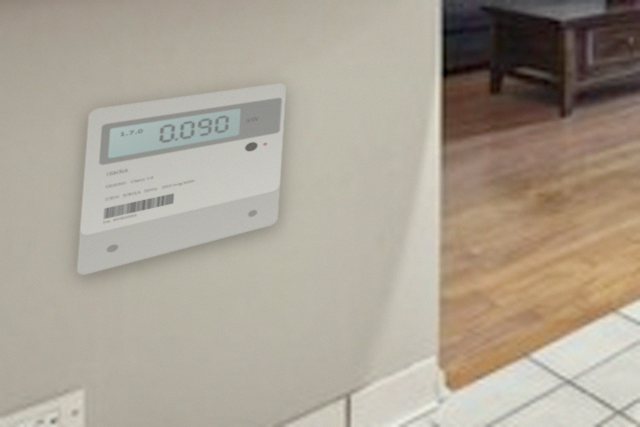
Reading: 0.090 kW
